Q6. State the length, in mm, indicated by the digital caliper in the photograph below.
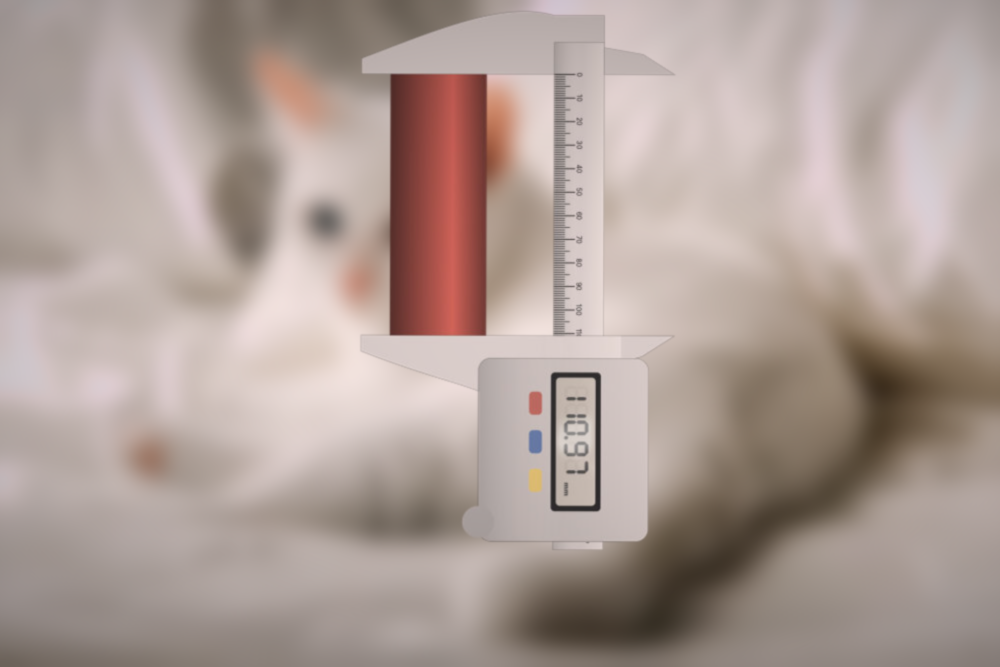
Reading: 110.97 mm
